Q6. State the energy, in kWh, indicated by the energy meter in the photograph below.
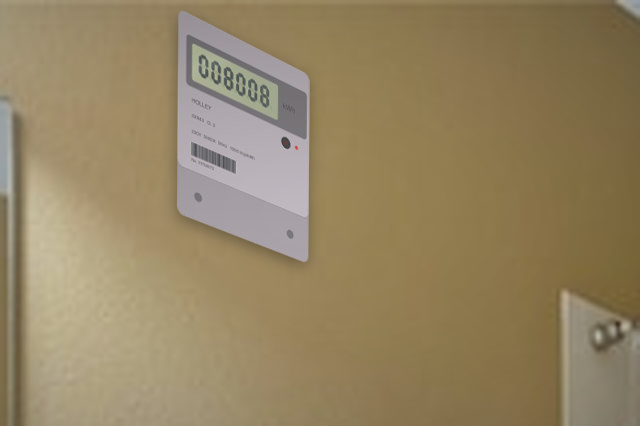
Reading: 8008 kWh
